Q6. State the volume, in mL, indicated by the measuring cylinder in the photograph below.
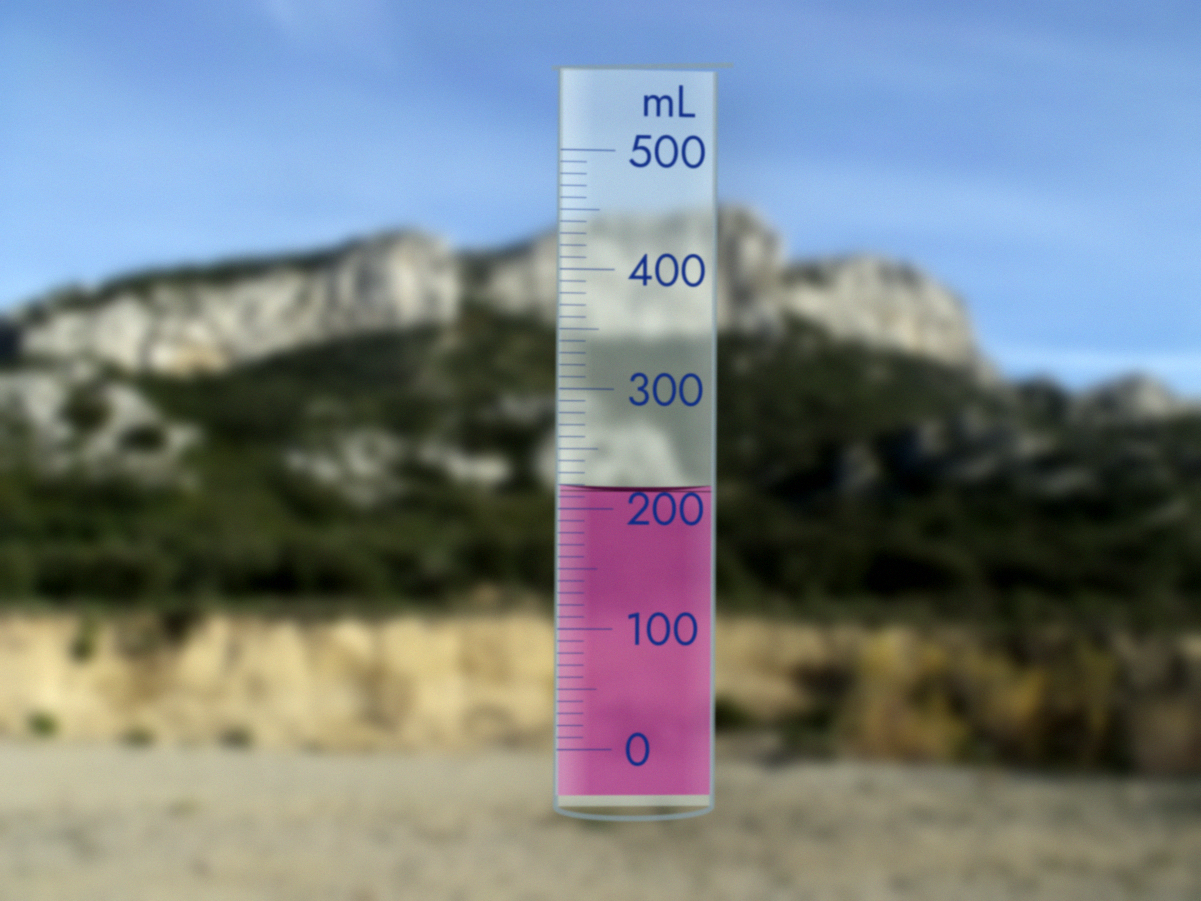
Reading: 215 mL
